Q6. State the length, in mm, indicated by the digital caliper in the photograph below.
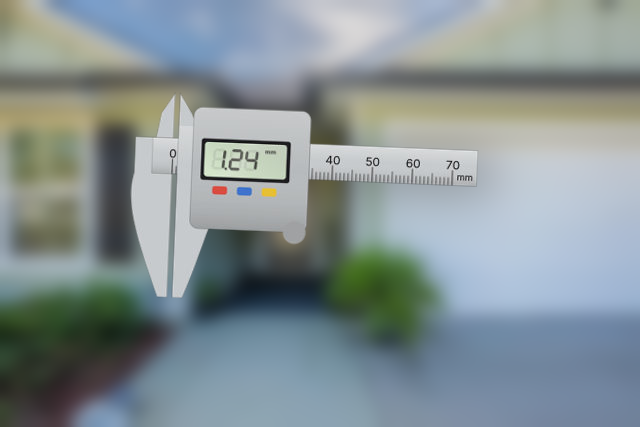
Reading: 1.24 mm
